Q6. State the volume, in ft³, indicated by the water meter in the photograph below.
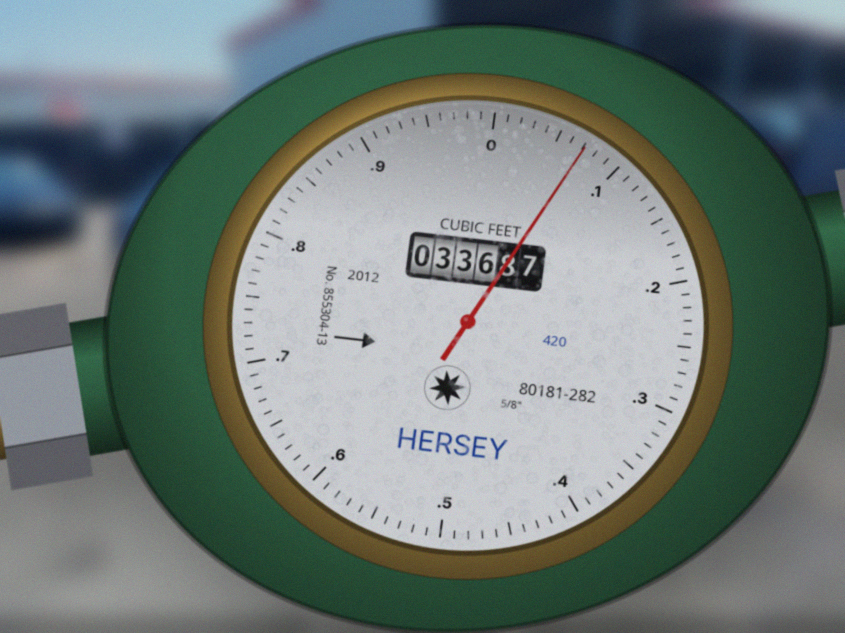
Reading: 33687.07 ft³
